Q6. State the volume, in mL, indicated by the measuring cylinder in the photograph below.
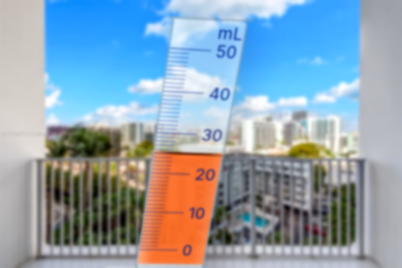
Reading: 25 mL
